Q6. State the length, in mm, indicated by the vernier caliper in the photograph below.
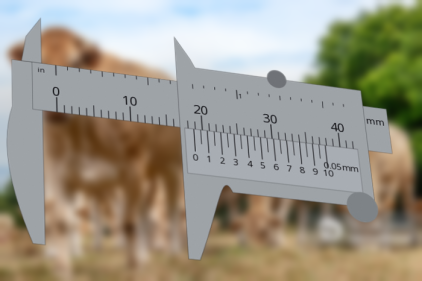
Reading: 18.8 mm
